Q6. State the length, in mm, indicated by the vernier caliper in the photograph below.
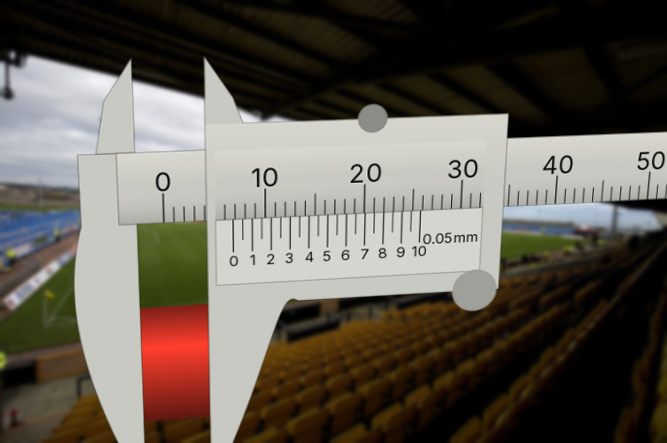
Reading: 6.8 mm
